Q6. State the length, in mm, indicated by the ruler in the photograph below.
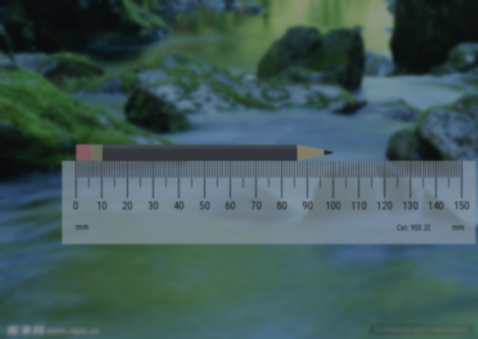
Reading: 100 mm
